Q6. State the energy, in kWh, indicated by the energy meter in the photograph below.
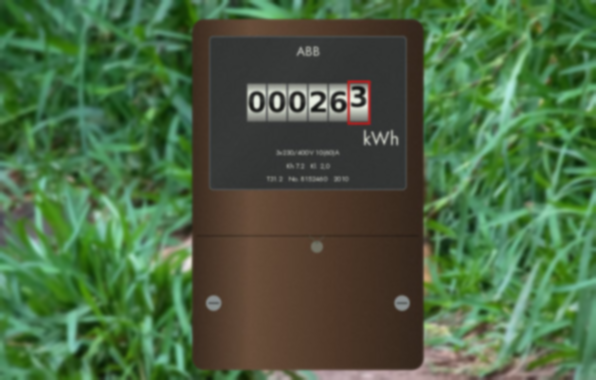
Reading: 26.3 kWh
